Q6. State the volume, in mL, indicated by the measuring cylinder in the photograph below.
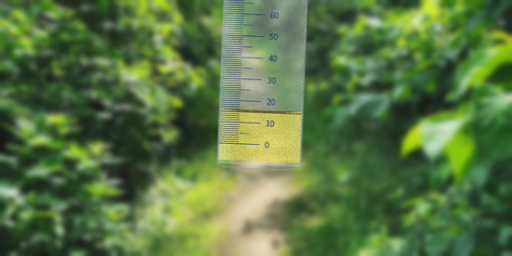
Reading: 15 mL
